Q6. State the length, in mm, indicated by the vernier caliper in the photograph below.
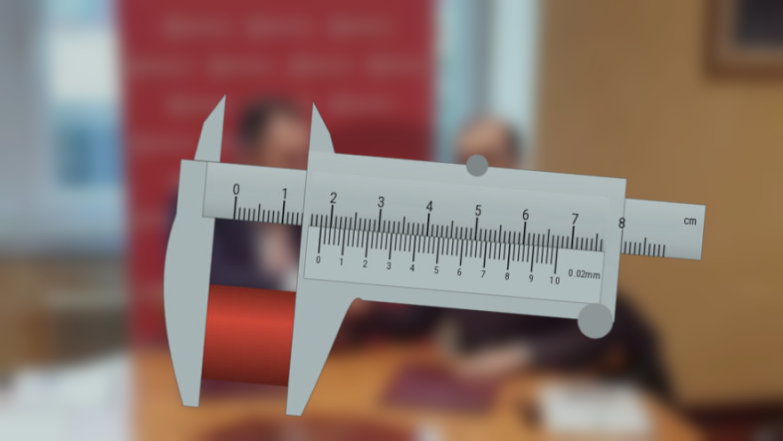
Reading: 18.0 mm
